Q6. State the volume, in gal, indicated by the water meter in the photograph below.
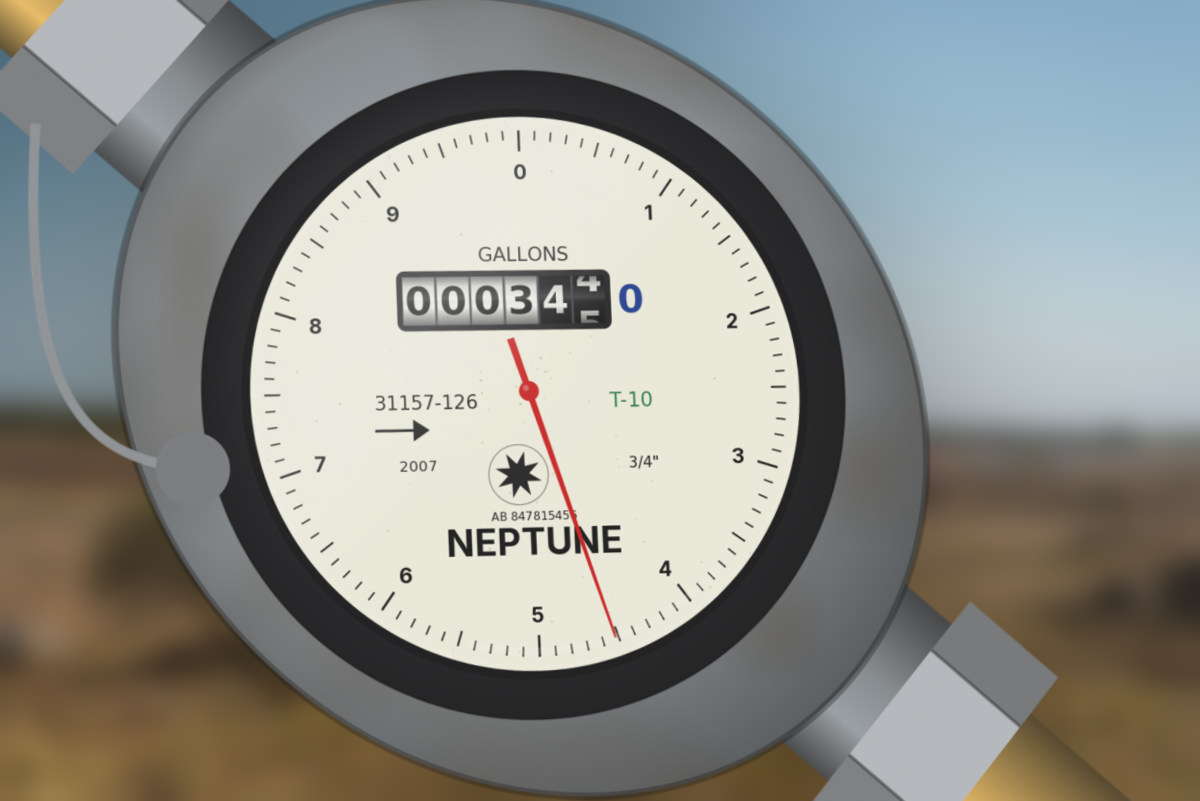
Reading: 3444.5 gal
